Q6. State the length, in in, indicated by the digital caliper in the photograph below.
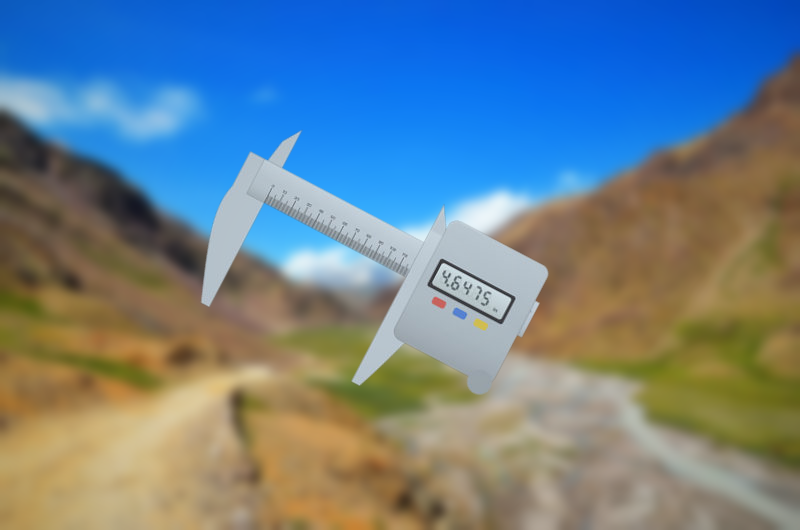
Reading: 4.6475 in
